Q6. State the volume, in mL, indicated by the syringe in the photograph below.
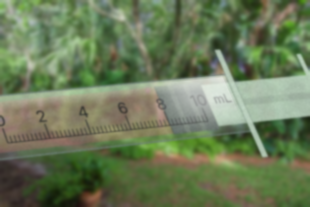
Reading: 8 mL
